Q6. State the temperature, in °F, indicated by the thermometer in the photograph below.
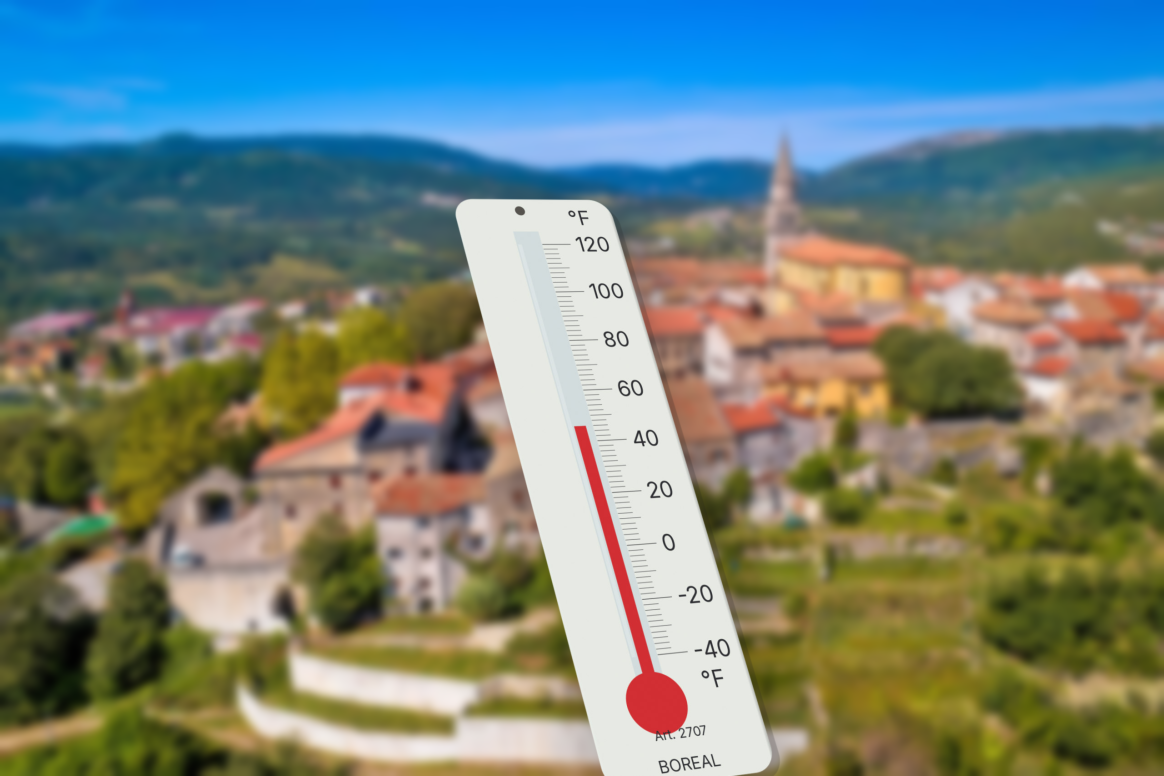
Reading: 46 °F
